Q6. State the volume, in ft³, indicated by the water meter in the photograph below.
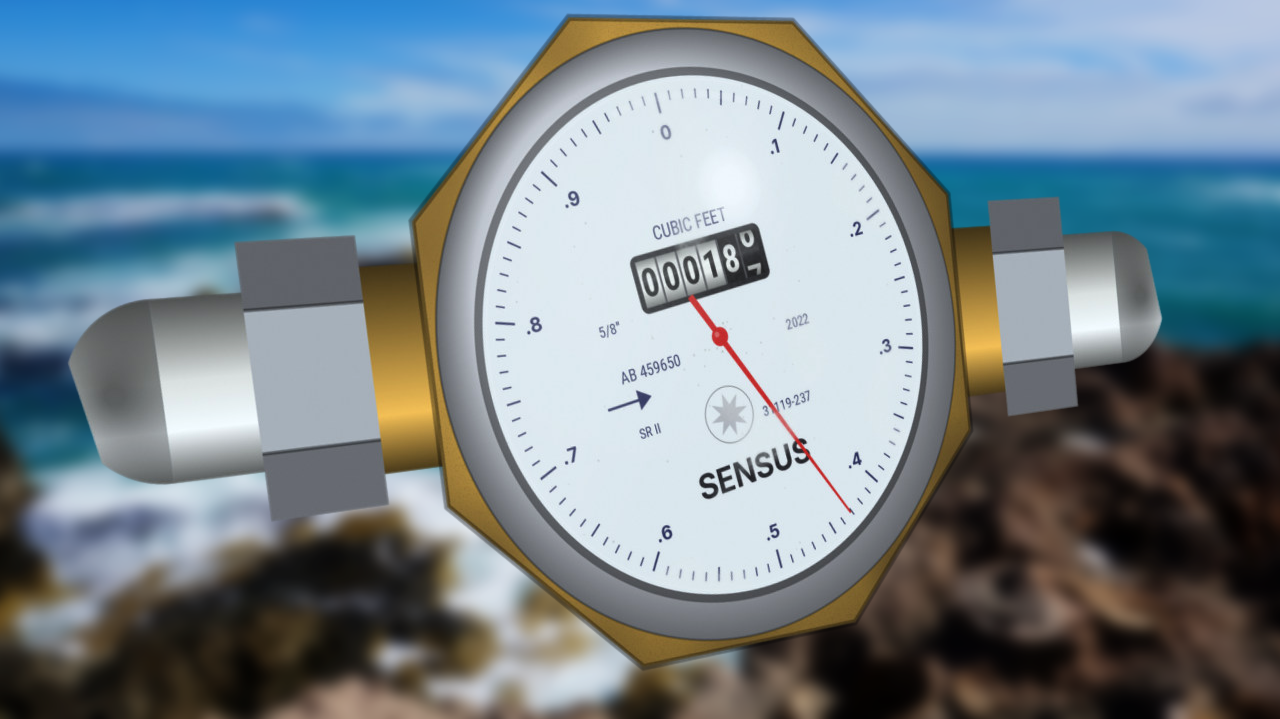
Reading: 186.43 ft³
